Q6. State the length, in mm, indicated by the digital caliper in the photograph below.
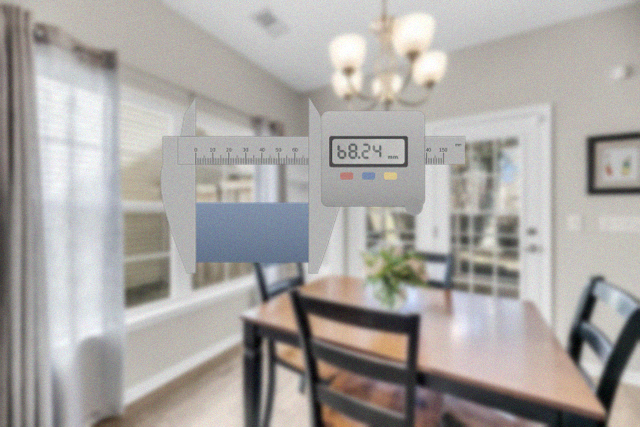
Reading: 68.24 mm
